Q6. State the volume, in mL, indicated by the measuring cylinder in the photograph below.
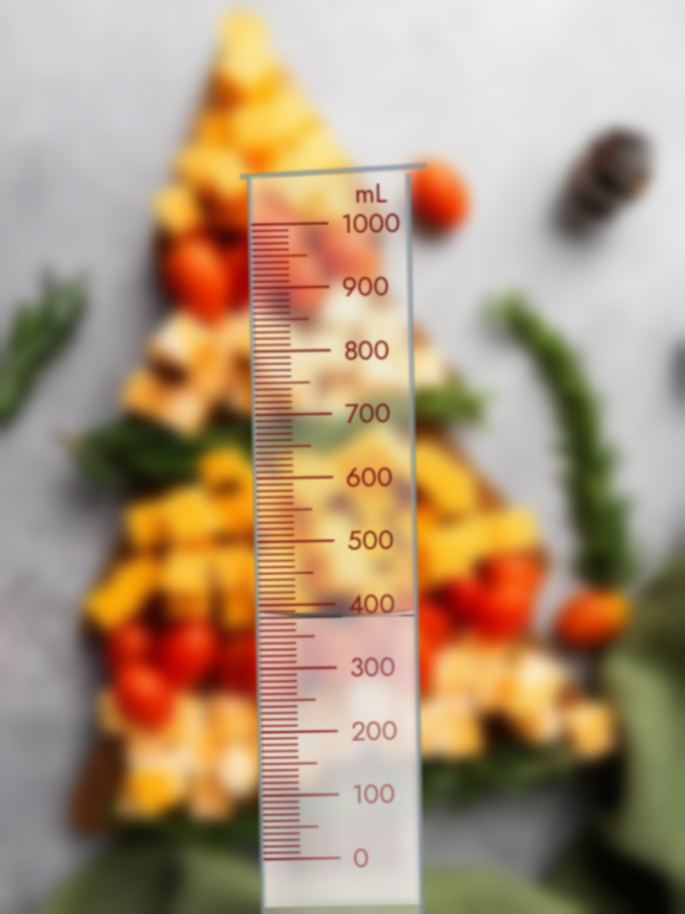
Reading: 380 mL
